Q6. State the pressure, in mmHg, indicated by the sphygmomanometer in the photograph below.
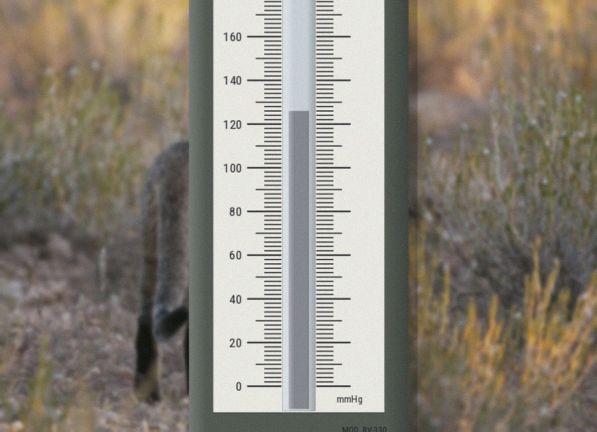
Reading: 126 mmHg
